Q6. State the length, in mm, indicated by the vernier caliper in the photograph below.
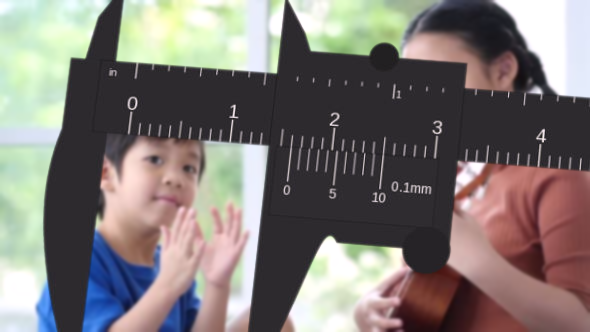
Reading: 16.0 mm
